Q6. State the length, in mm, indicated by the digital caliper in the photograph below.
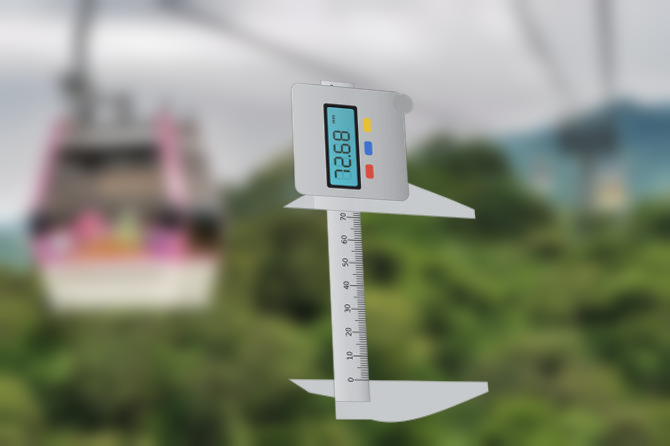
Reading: 72.68 mm
